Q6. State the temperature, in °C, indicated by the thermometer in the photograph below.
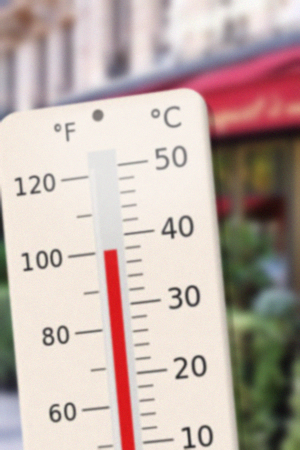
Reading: 38 °C
